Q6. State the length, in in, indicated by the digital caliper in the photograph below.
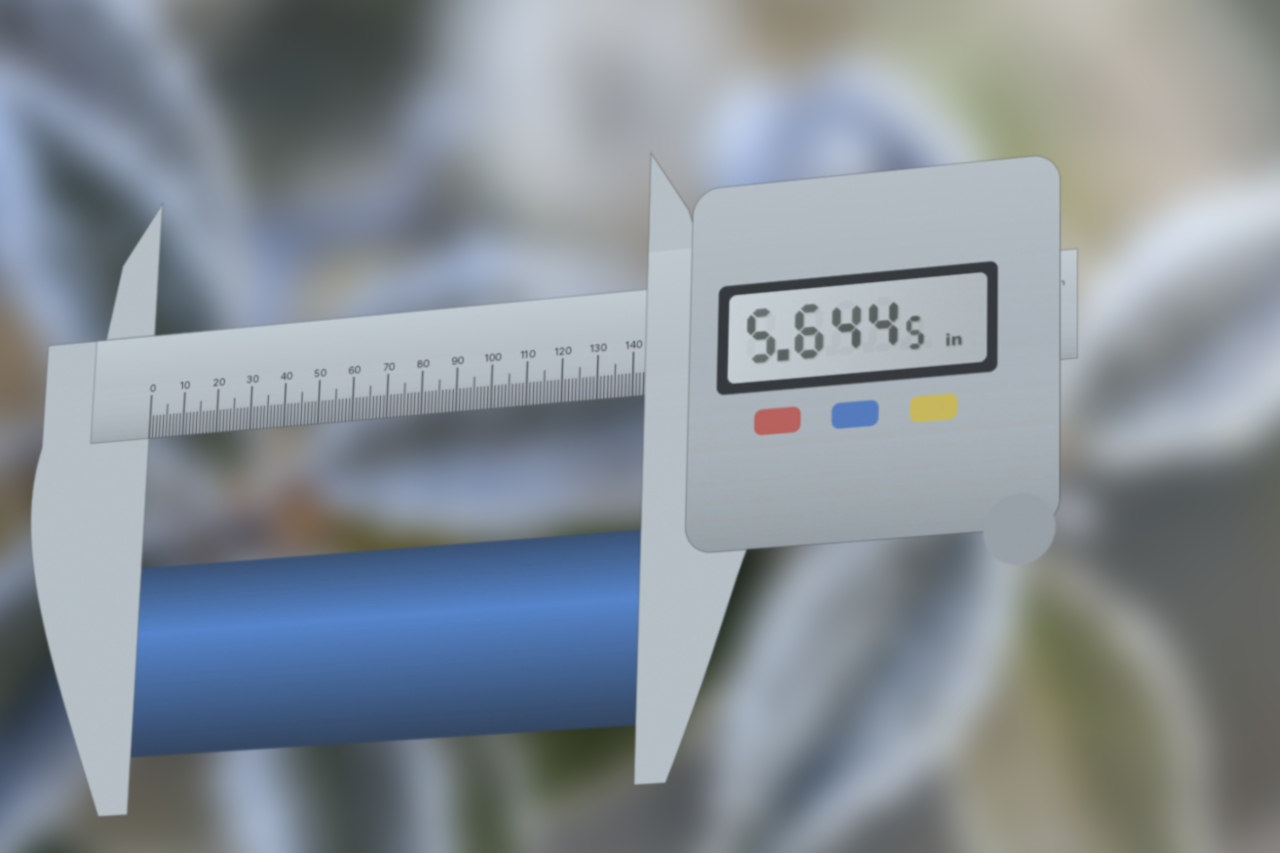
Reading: 5.6445 in
